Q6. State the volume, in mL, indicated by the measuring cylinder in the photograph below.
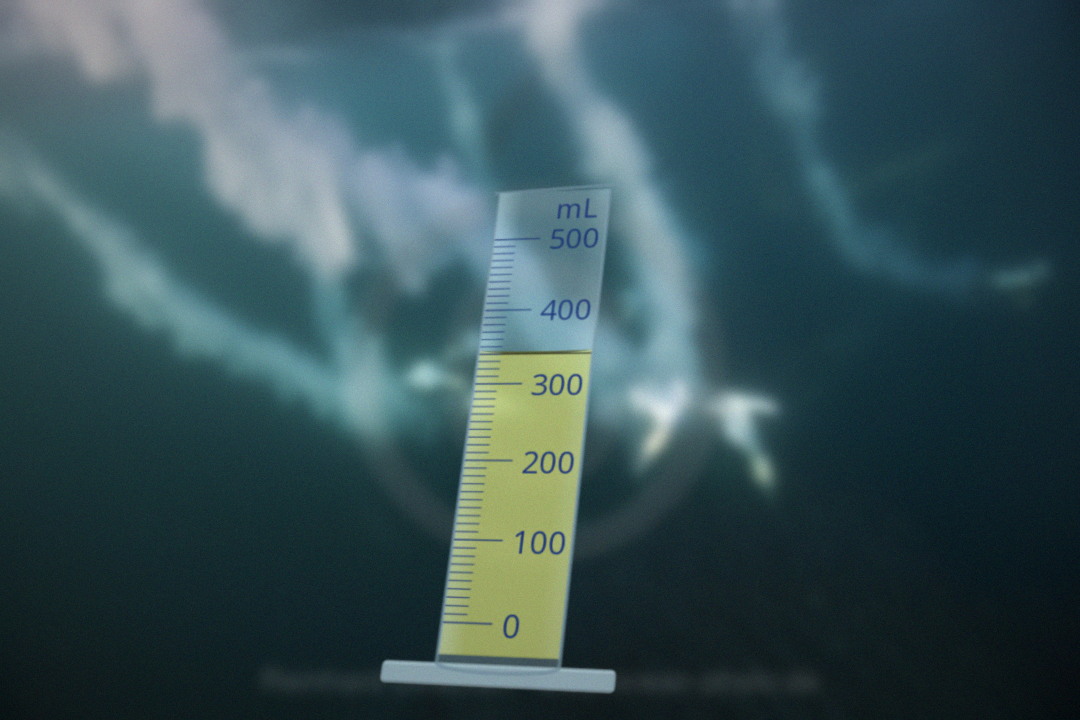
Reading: 340 mL
